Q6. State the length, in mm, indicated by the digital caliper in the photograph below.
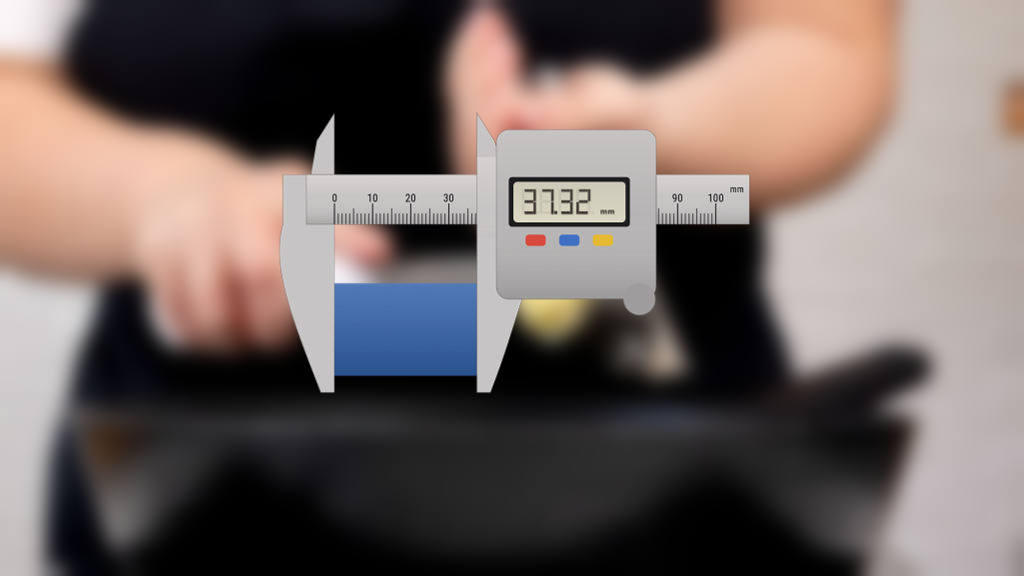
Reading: 37.32 mm
